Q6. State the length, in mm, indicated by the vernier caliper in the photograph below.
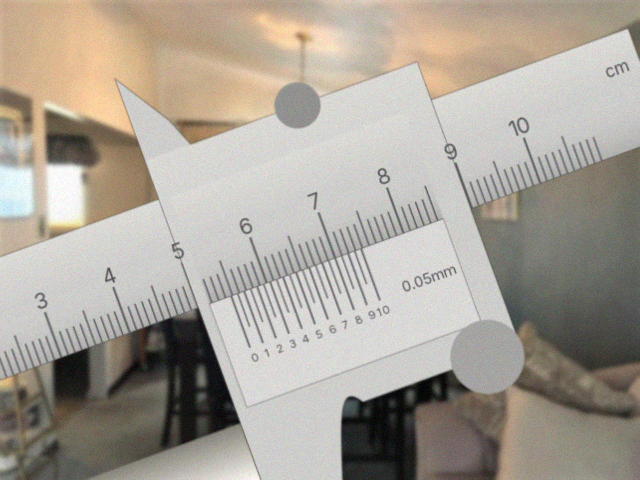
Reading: 54.8 mm
